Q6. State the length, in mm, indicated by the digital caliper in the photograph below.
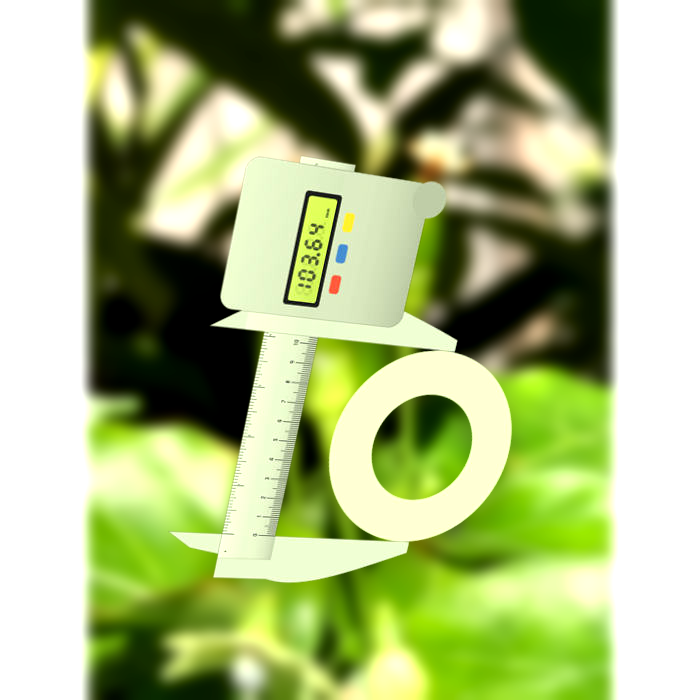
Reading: 103.64 mm
